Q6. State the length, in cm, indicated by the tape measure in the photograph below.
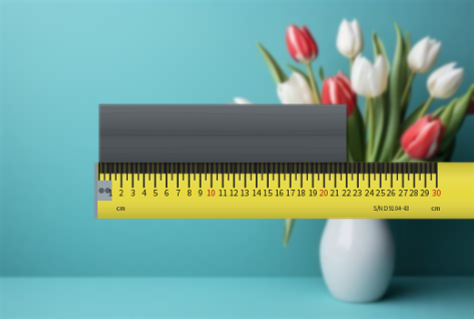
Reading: 22 cm
